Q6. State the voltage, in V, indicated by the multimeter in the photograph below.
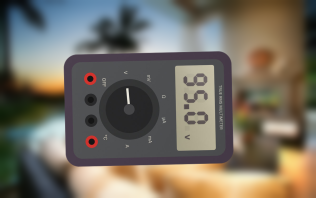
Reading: 95.0 V
